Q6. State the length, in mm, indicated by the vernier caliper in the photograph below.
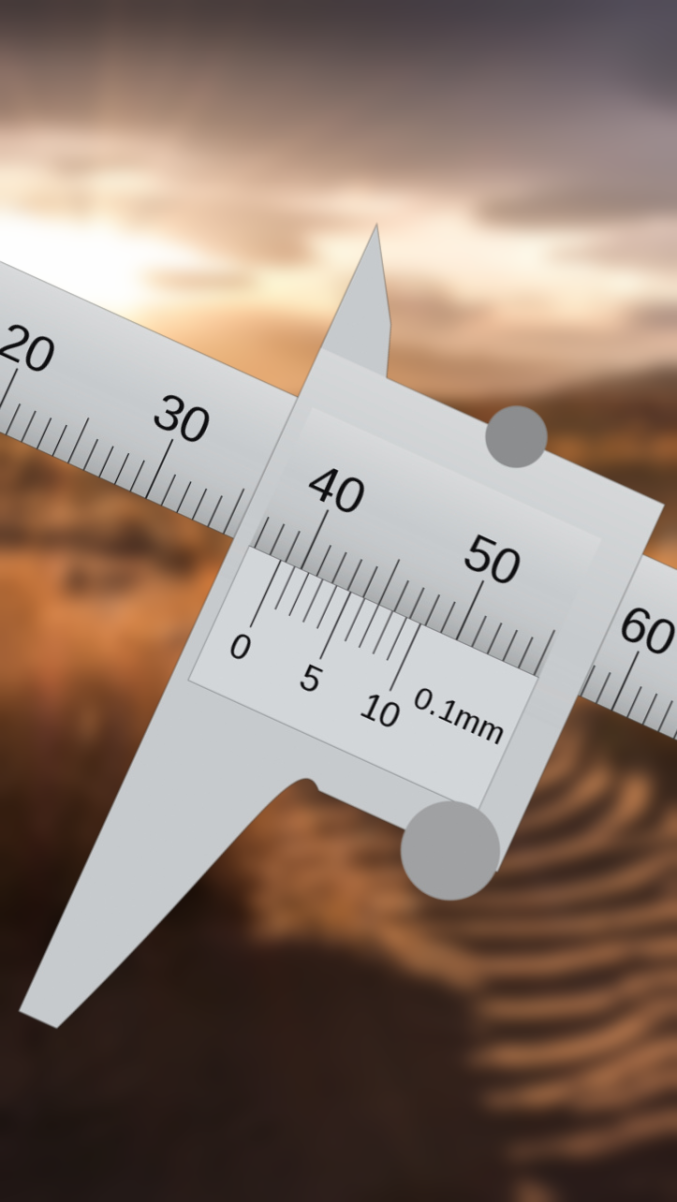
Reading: 38.7 mm
